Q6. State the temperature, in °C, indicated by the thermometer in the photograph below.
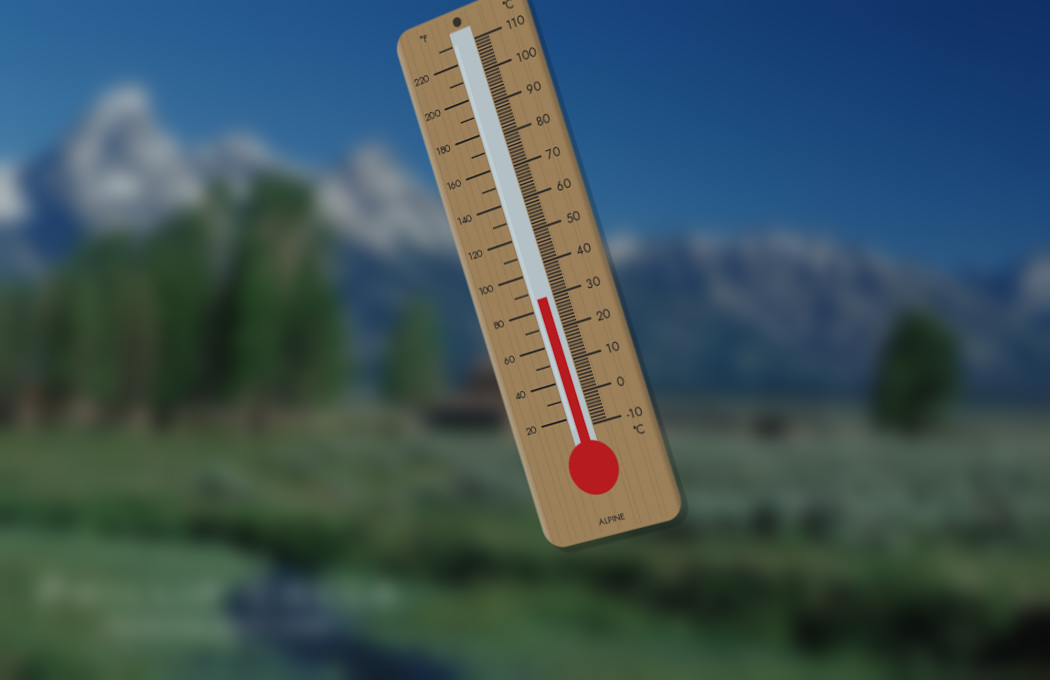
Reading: 30 °C
